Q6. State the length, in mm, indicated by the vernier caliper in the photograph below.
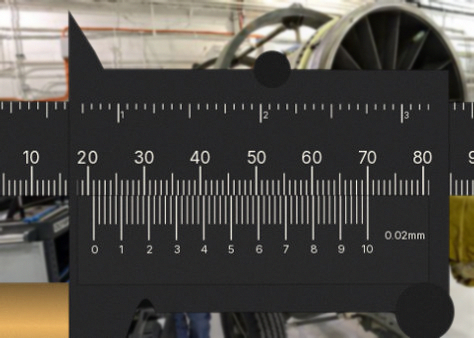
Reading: 21.0 mm
